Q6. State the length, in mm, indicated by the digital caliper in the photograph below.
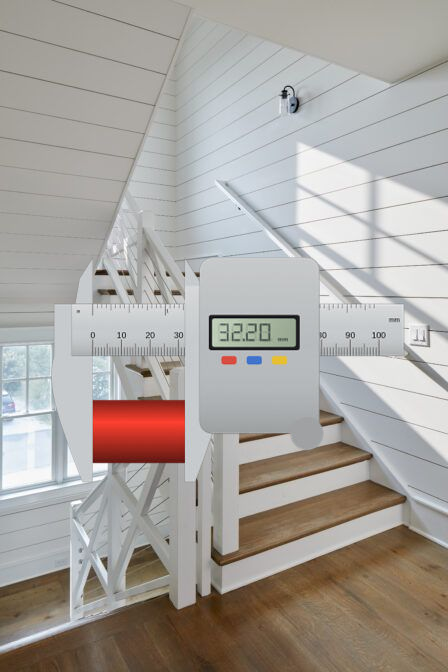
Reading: 32.20 mm
